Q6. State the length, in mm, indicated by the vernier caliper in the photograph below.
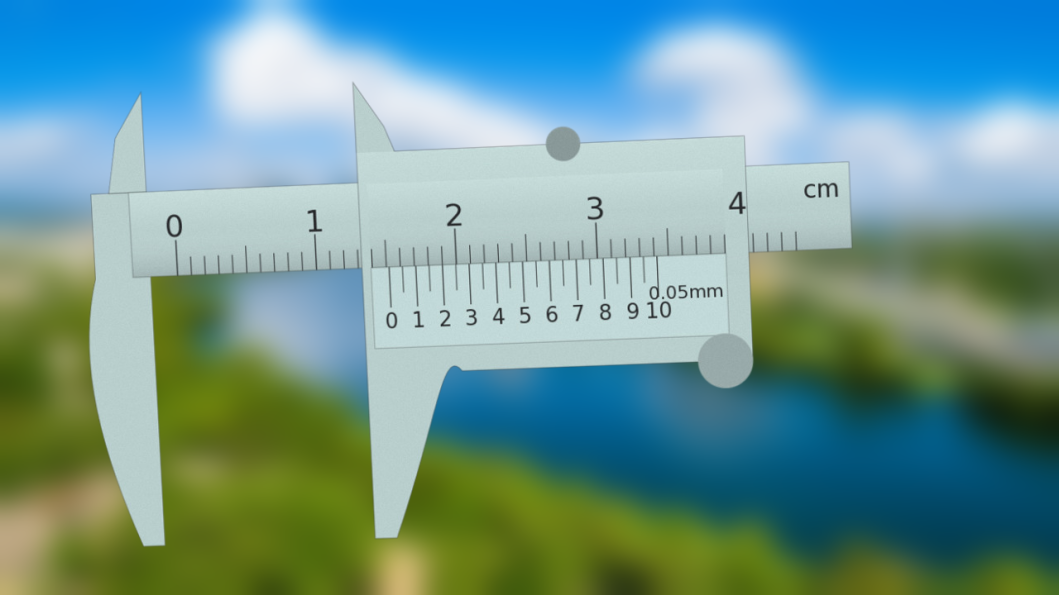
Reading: 15.2 mm
